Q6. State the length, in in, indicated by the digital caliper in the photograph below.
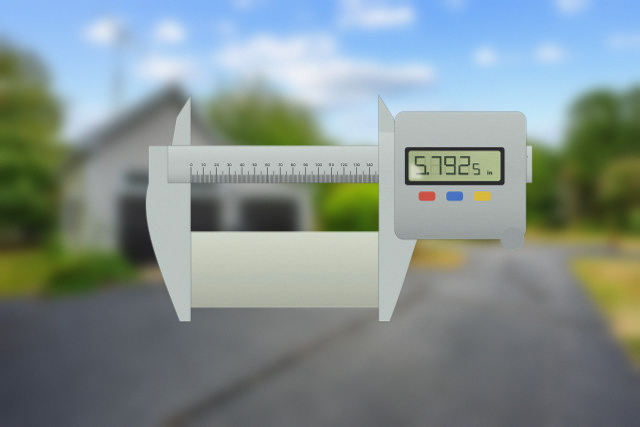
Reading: 5.7925 in
